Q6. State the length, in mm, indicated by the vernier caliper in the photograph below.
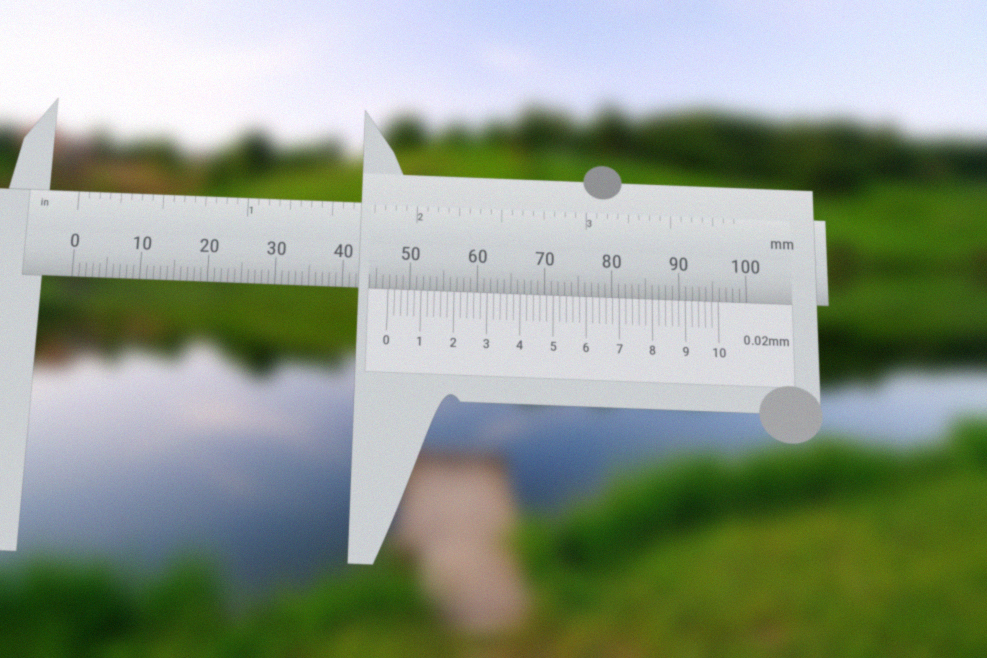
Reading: 46.8 mm
